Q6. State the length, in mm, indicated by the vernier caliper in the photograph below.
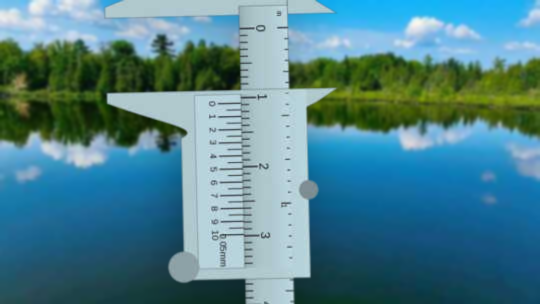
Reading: 10.8 mm
